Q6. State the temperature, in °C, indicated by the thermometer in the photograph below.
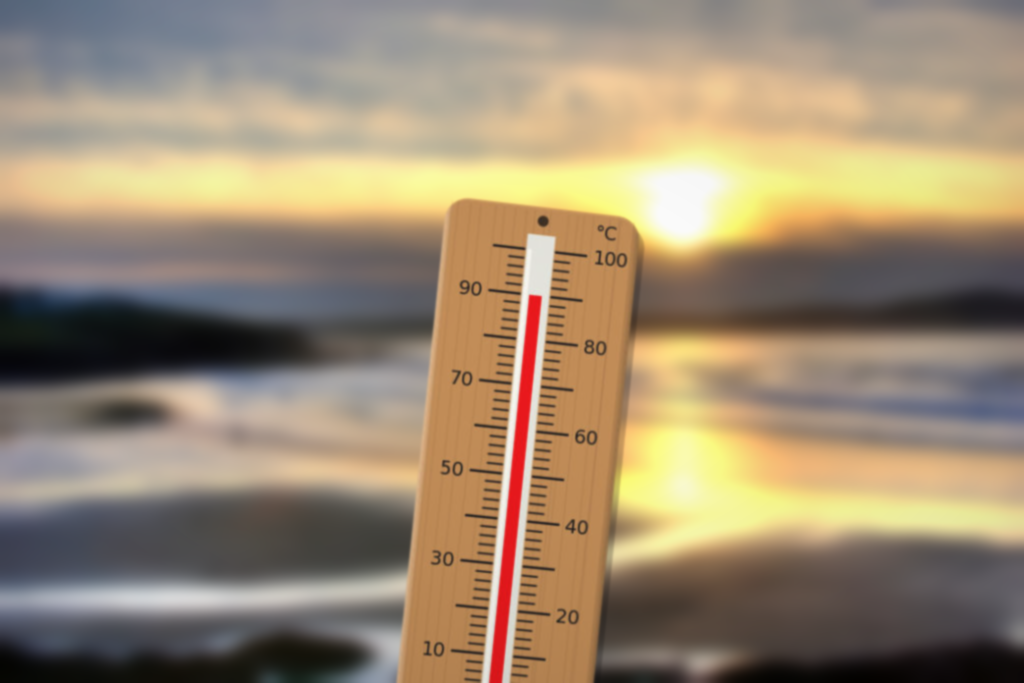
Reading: 90 °C
